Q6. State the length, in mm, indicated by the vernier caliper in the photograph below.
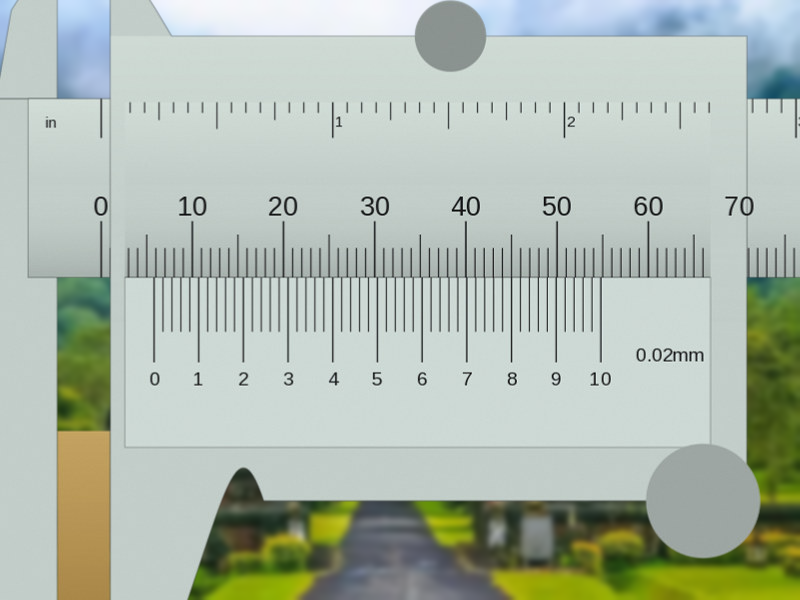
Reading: 5.8 mm
